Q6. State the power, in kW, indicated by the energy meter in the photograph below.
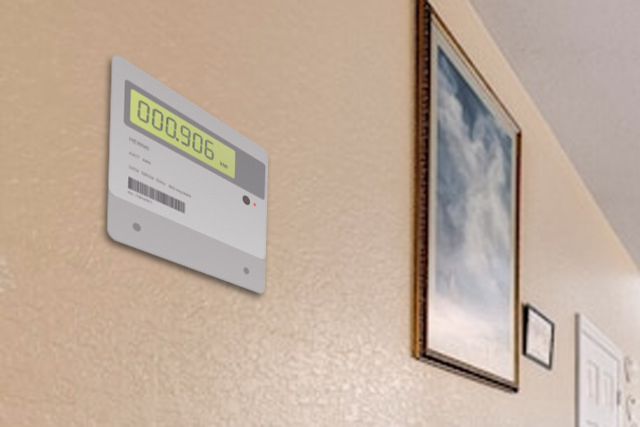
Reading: 0.906 kW
